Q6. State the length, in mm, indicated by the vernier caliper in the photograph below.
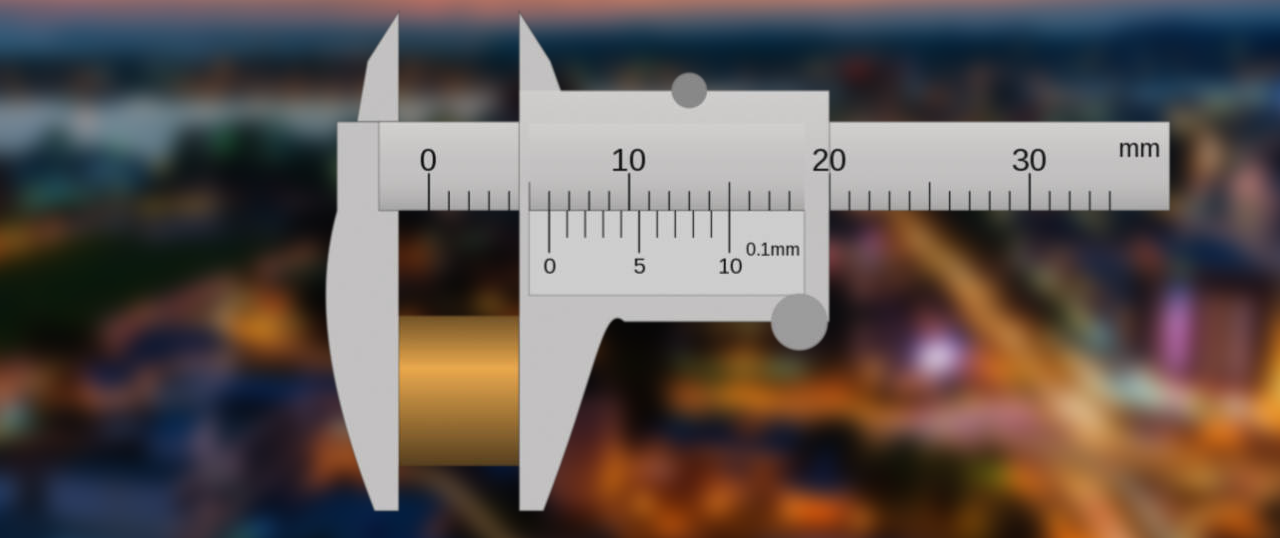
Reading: 6.0 mm
